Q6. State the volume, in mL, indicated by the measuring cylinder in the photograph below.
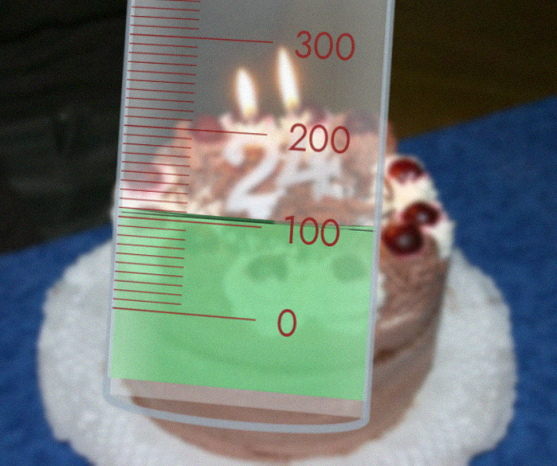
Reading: 105 mL
